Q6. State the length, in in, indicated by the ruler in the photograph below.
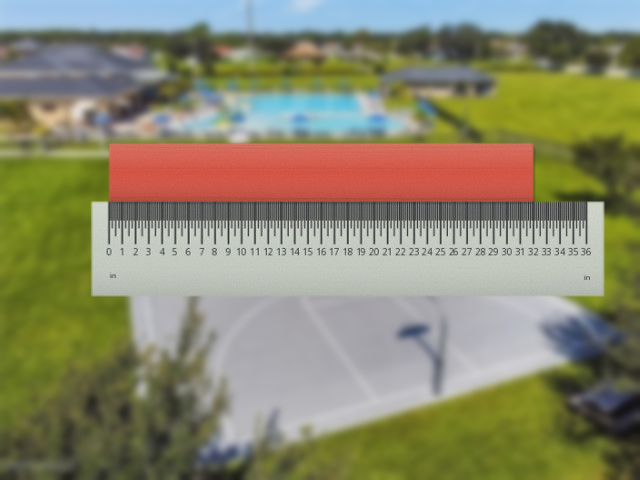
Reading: 32 in
